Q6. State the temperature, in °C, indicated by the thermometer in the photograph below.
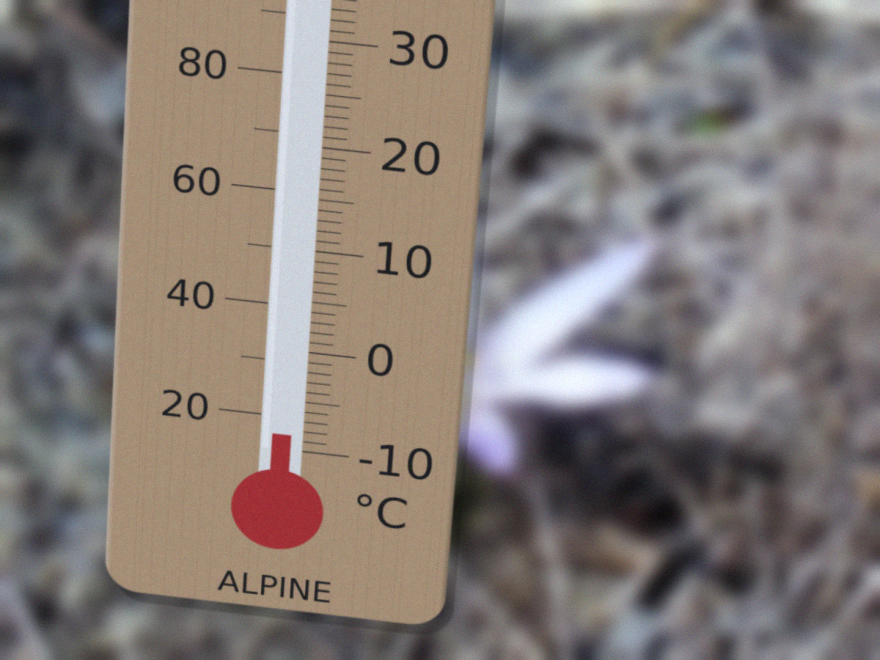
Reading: -8.5 °C
